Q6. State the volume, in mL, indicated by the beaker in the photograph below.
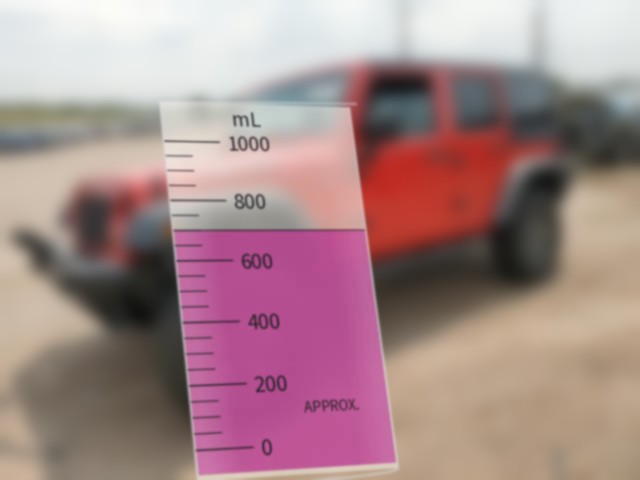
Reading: 700 mL
